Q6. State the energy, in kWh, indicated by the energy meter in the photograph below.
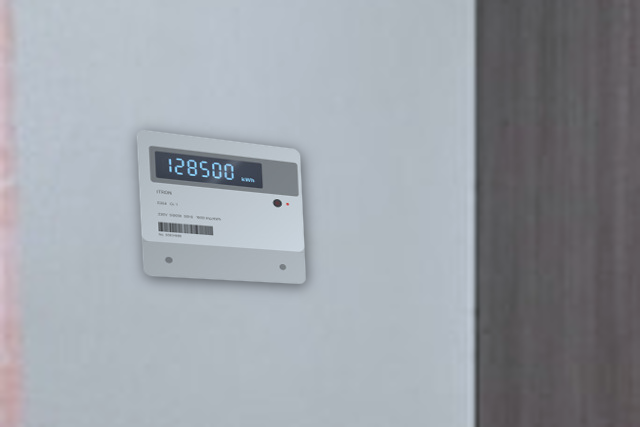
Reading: 128500 kWh
